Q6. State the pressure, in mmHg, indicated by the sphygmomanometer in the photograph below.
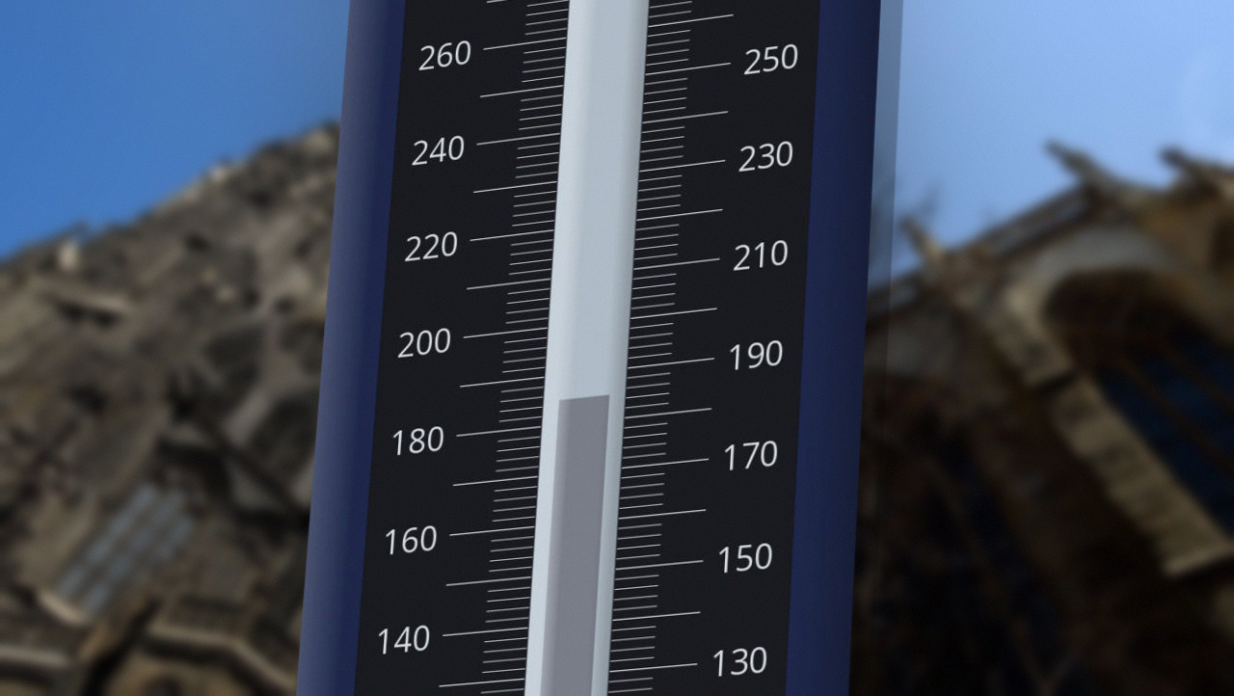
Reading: 185 mmHg
